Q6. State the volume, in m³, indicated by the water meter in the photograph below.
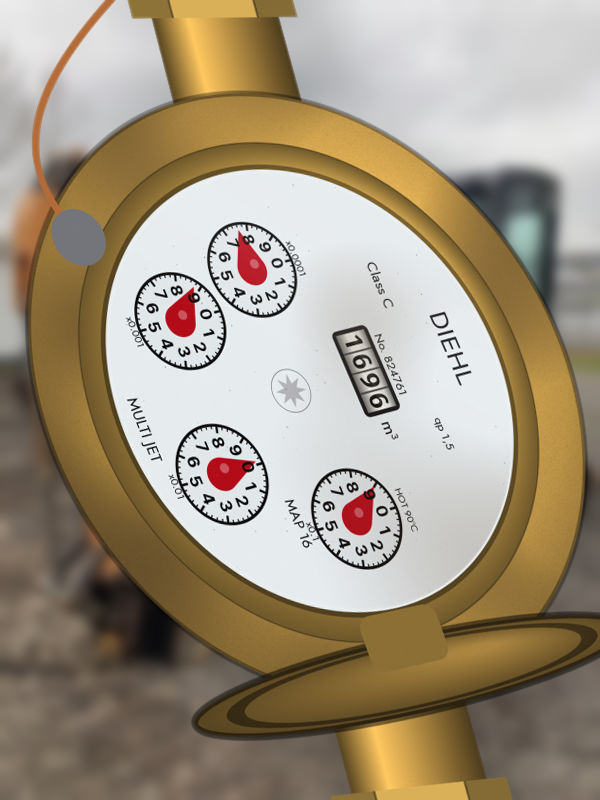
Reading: 1696.8987 m³
